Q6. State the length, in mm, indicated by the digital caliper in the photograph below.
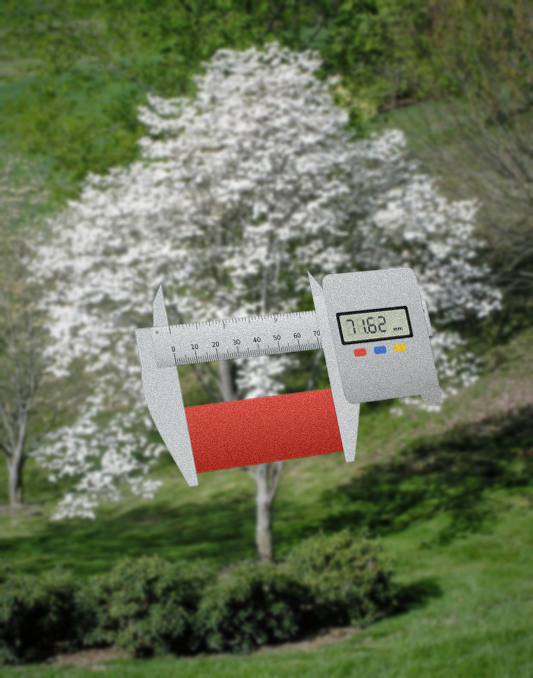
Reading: 71.62 mm
